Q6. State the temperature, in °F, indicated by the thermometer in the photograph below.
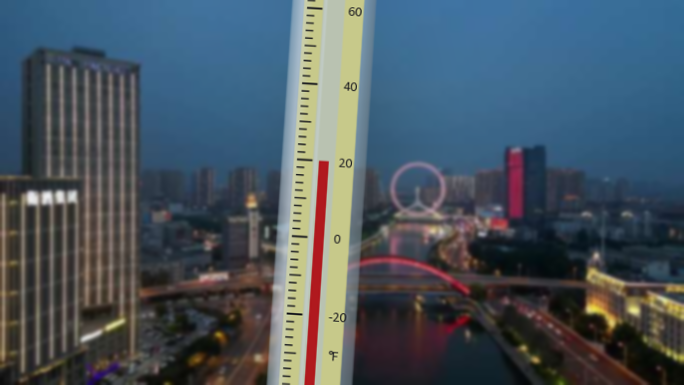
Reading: 20 °F
